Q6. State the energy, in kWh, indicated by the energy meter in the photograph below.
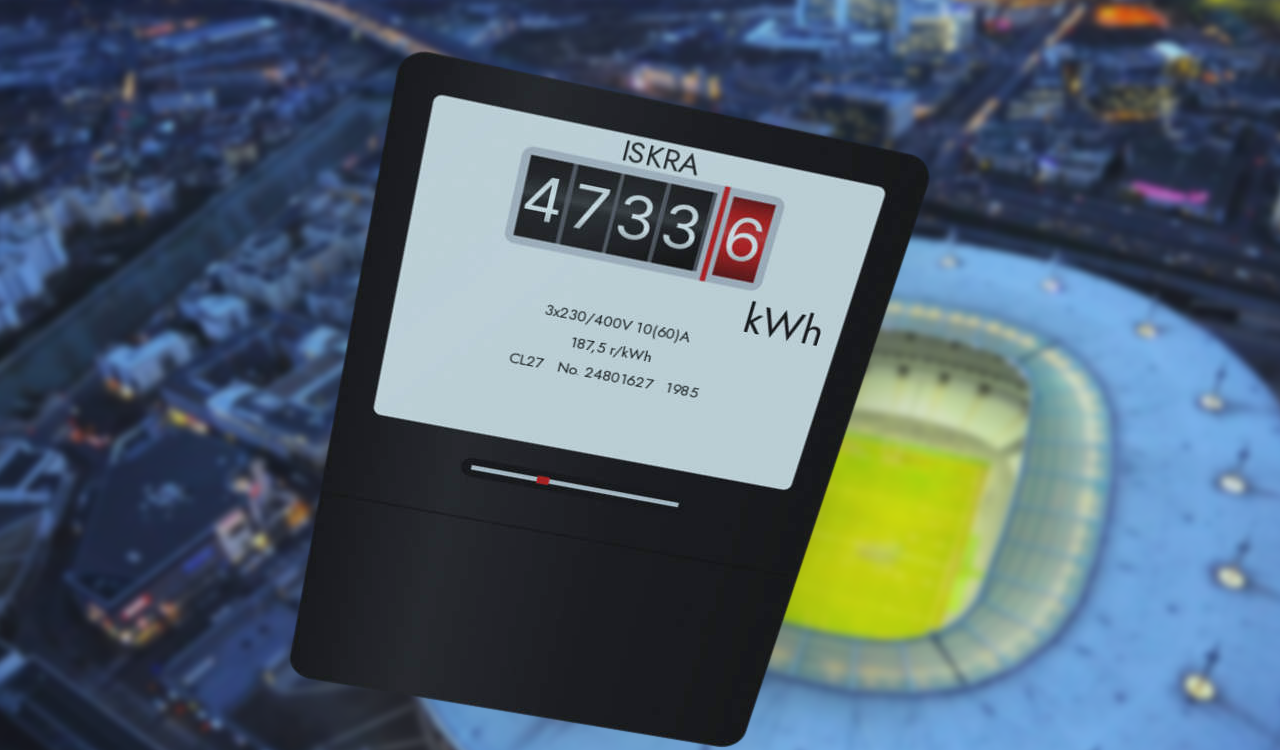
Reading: 4733.6 kWh
